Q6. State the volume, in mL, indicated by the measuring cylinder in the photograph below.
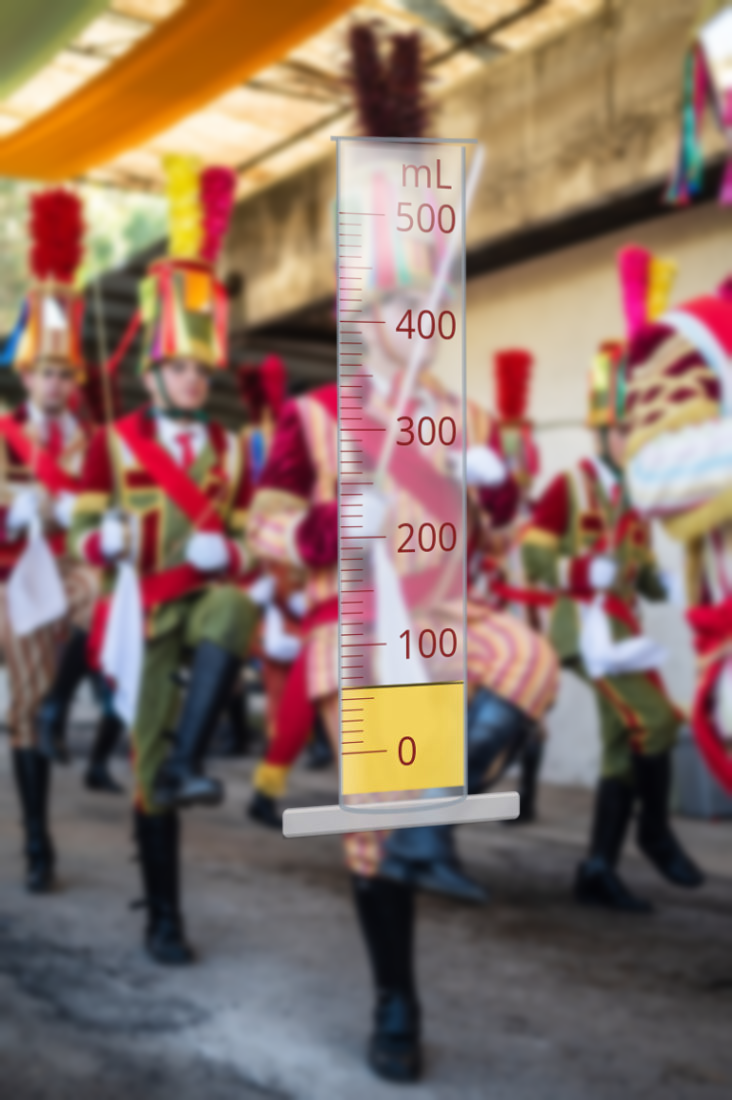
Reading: 60 mL
